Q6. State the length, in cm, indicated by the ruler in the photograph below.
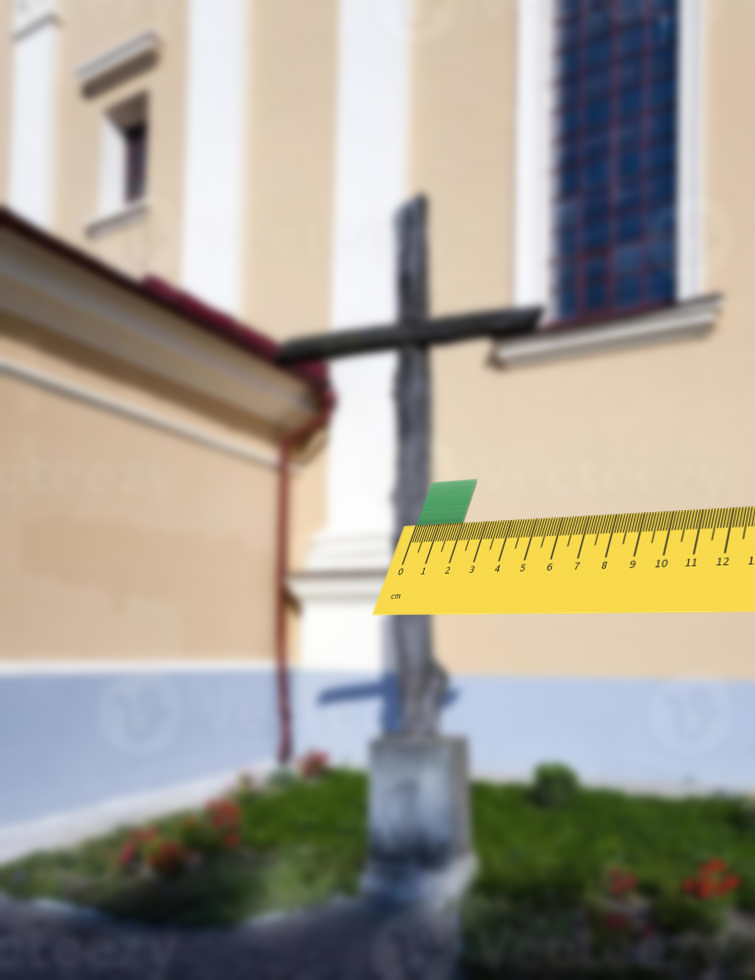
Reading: 2 cm
